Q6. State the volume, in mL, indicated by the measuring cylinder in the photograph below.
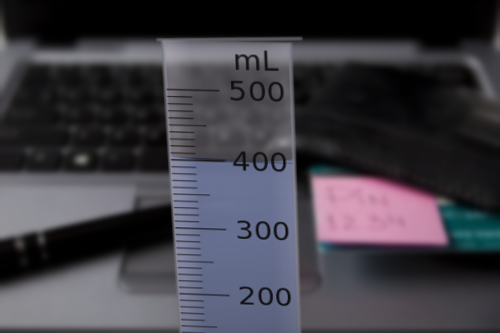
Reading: 400 mL
